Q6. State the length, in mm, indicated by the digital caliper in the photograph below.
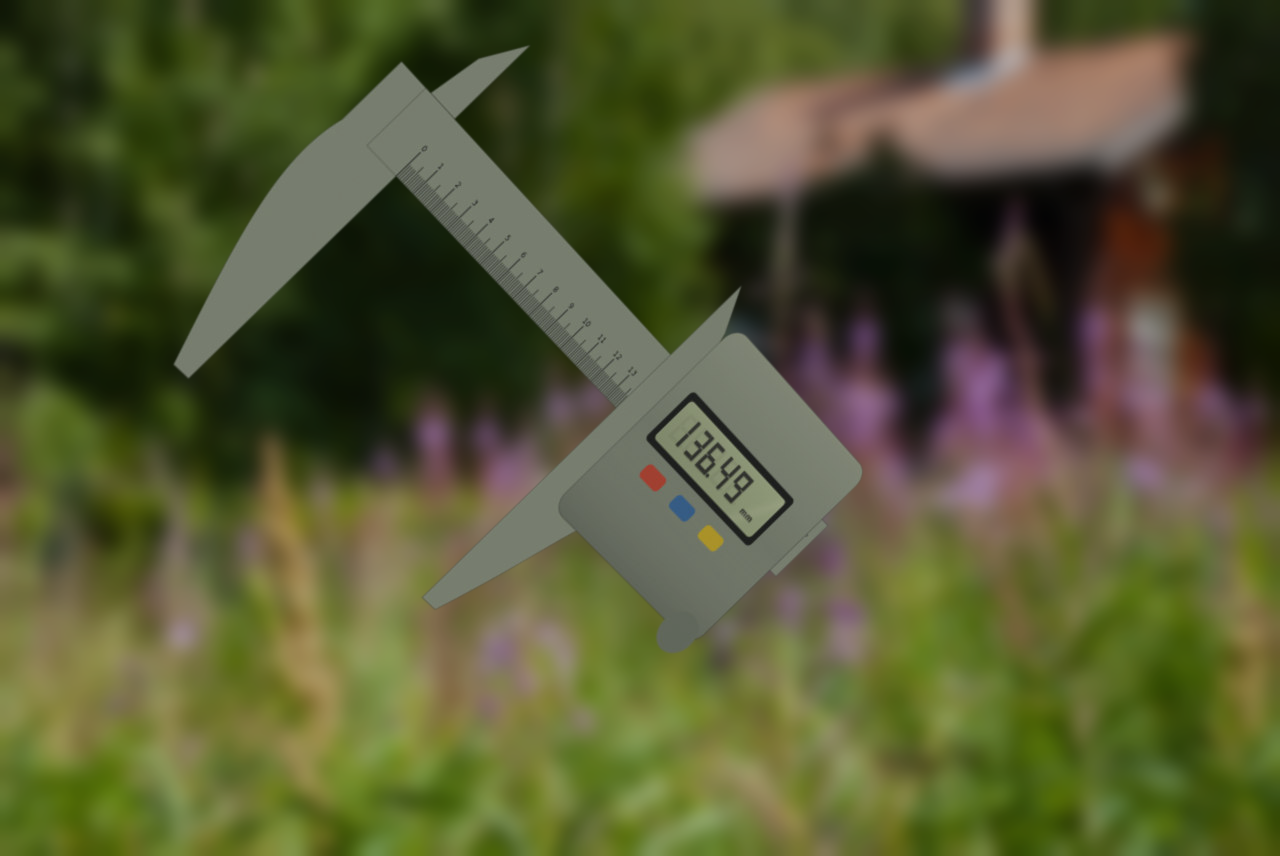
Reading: 136.49 mm
